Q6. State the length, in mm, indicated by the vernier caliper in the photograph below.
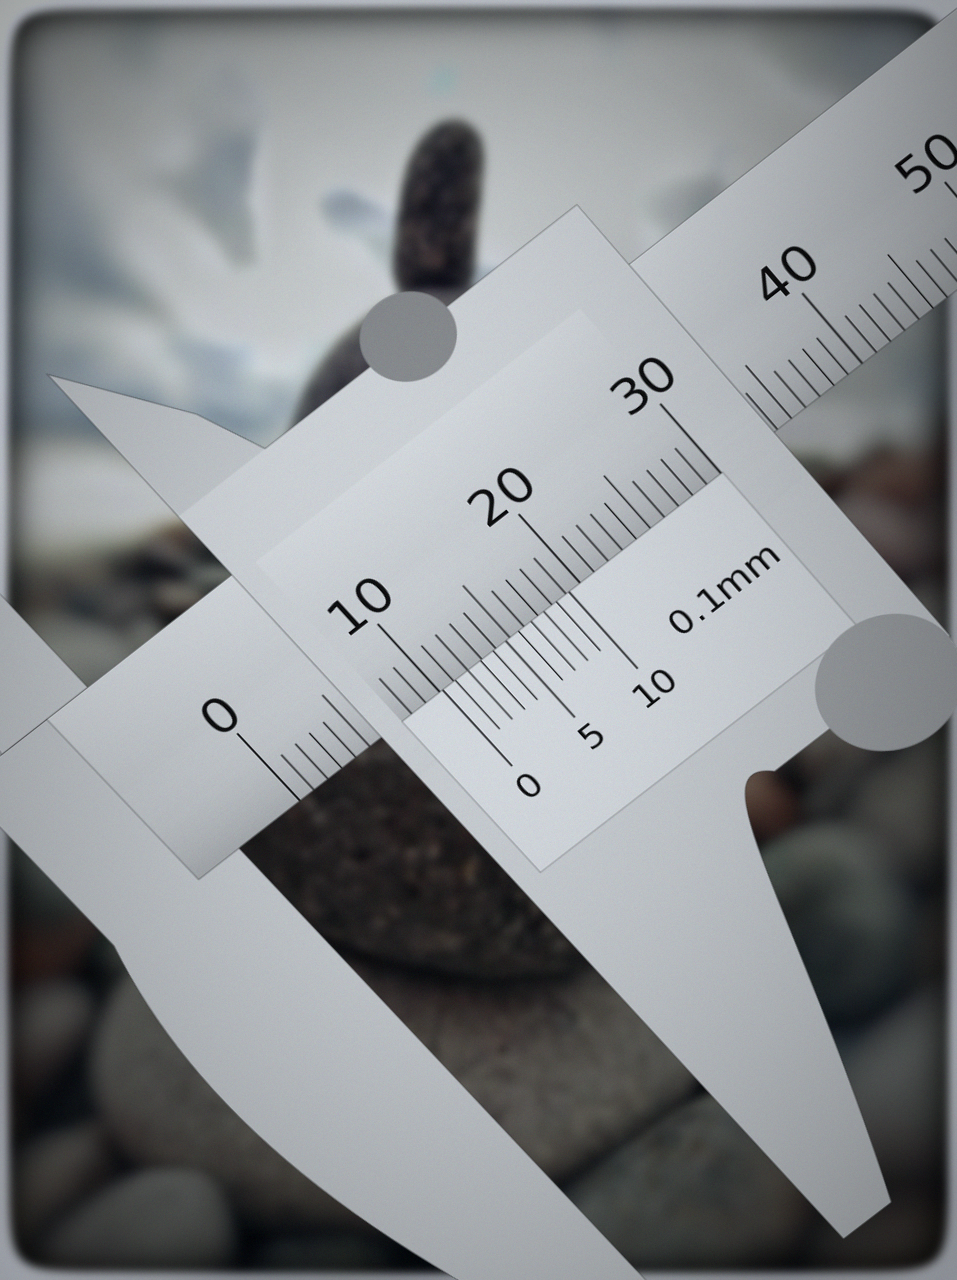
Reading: 10.2 mm
